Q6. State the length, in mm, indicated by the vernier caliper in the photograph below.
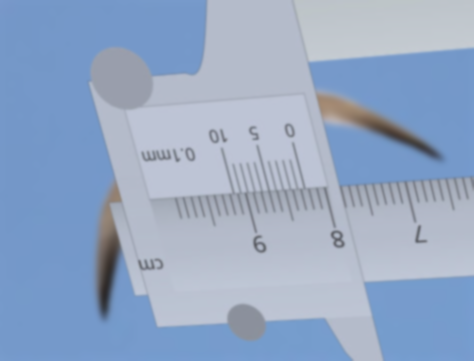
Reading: 82.5 mm
